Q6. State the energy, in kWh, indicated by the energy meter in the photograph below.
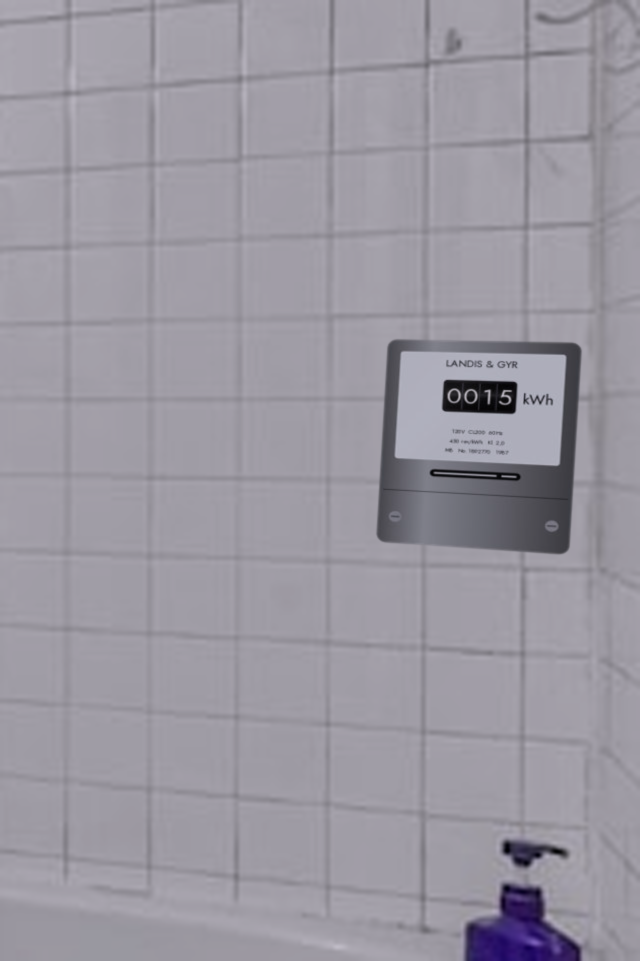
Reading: 15 kWh
